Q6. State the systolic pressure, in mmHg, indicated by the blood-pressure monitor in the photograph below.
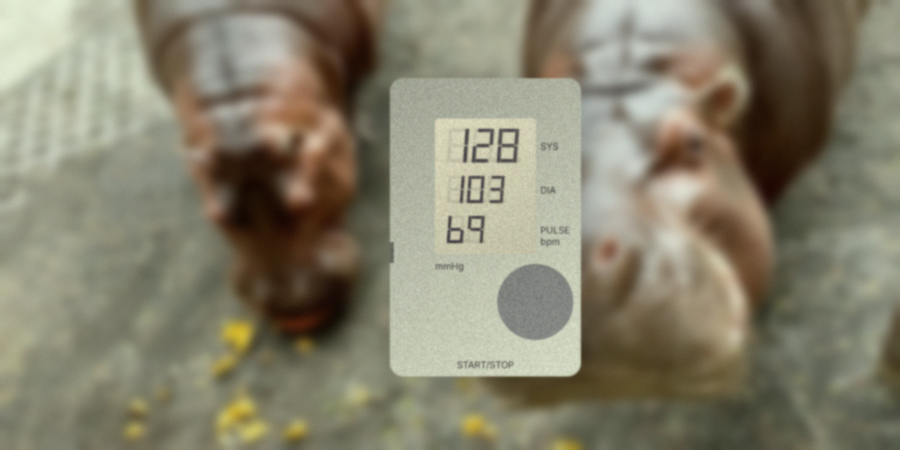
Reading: 128 mmHg
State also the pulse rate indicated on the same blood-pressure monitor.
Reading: 69 bpm
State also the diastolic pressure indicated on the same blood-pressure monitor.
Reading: 103 mmHg
